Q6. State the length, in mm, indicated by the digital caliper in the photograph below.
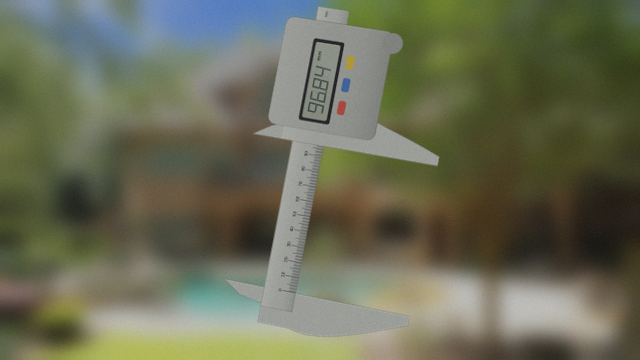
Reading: 96.84 mm
